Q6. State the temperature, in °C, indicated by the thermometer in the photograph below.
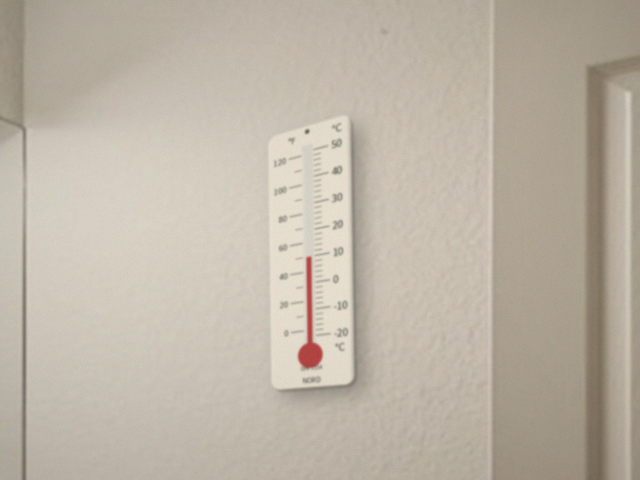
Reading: 10 °C
